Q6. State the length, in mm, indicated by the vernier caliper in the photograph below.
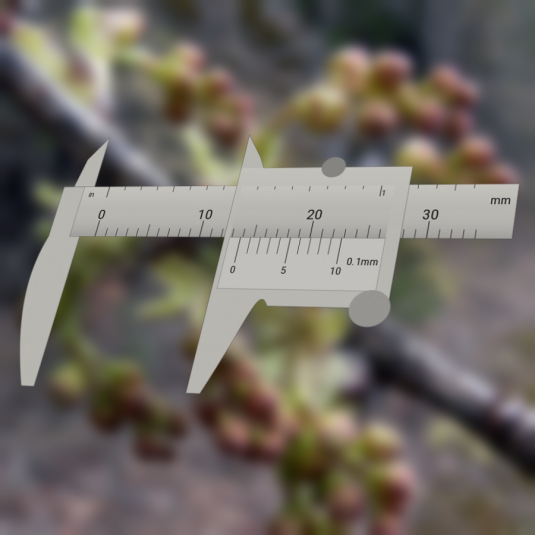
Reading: 13.8 mm
